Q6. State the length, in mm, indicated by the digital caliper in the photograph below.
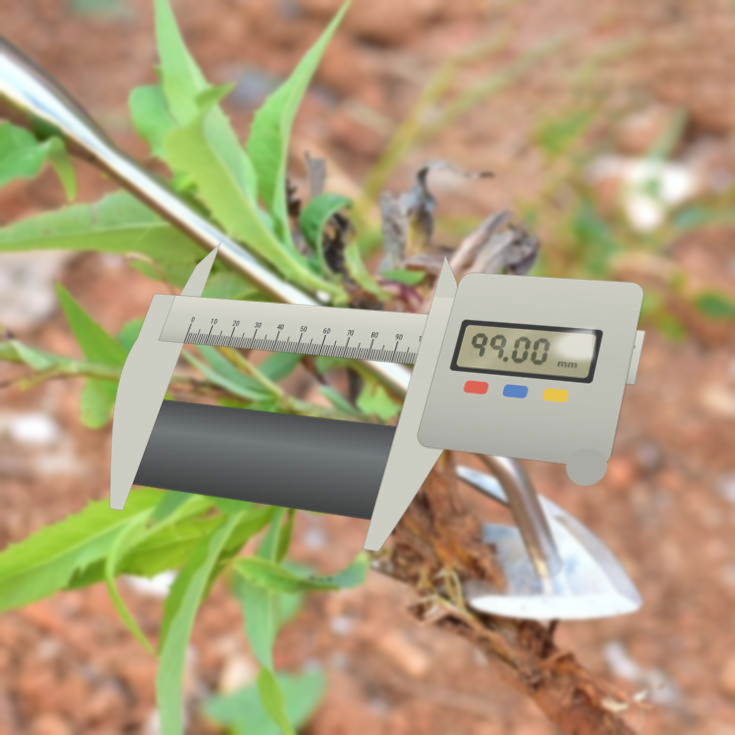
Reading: 99.00 mm
